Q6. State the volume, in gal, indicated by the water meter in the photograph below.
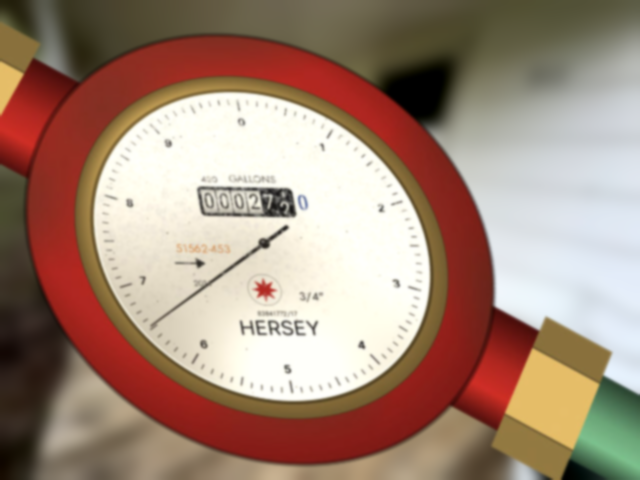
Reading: 2716.5 gal
